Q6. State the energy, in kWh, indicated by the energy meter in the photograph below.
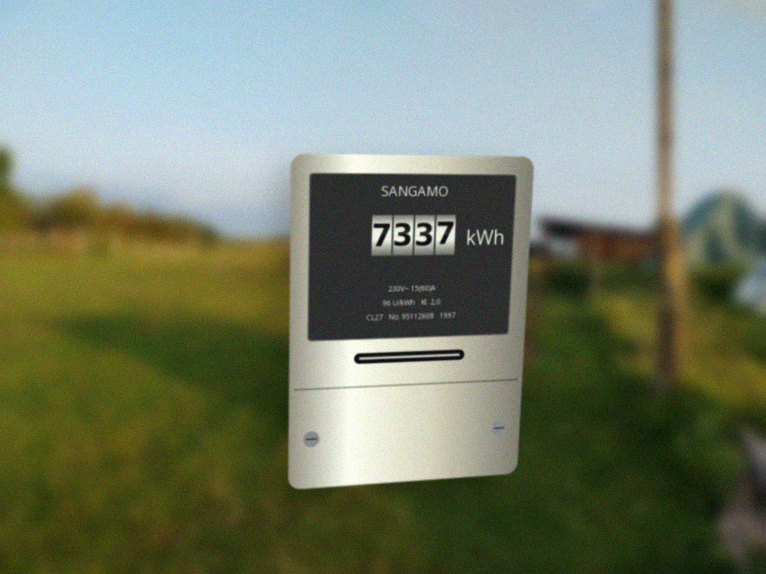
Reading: 7337 kWh
